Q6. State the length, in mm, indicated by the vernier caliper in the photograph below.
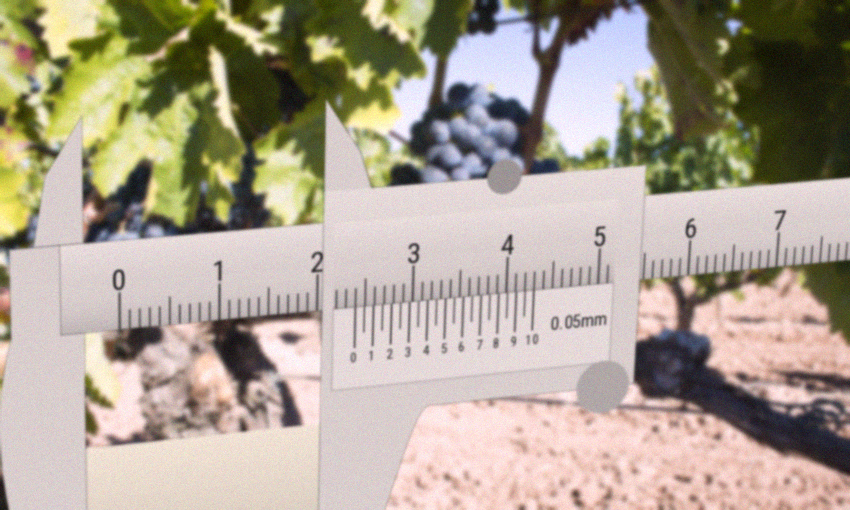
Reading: 24.0 mm
